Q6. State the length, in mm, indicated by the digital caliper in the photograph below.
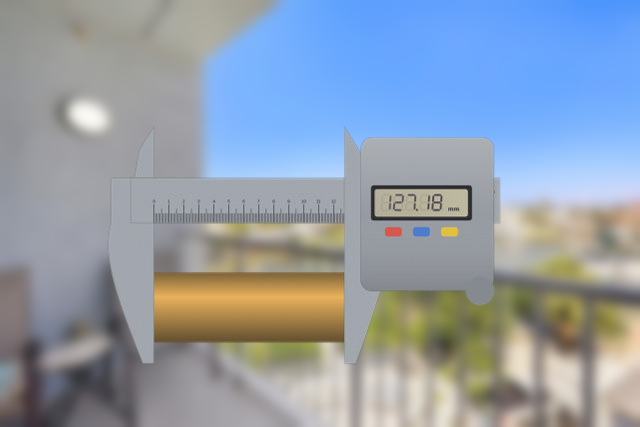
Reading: 127.18 mm
